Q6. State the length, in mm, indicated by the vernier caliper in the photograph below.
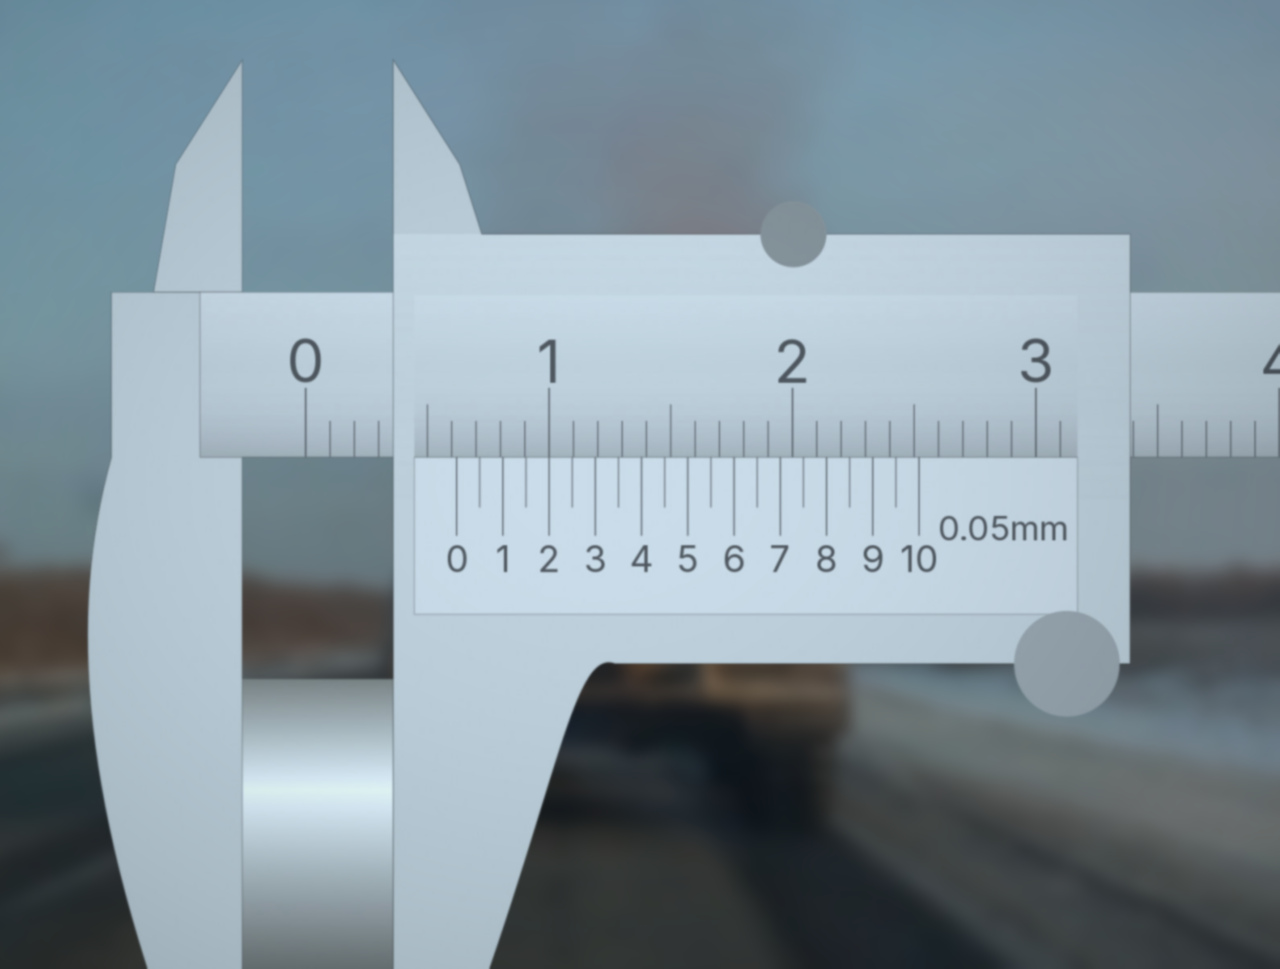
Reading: 6.2 mm
